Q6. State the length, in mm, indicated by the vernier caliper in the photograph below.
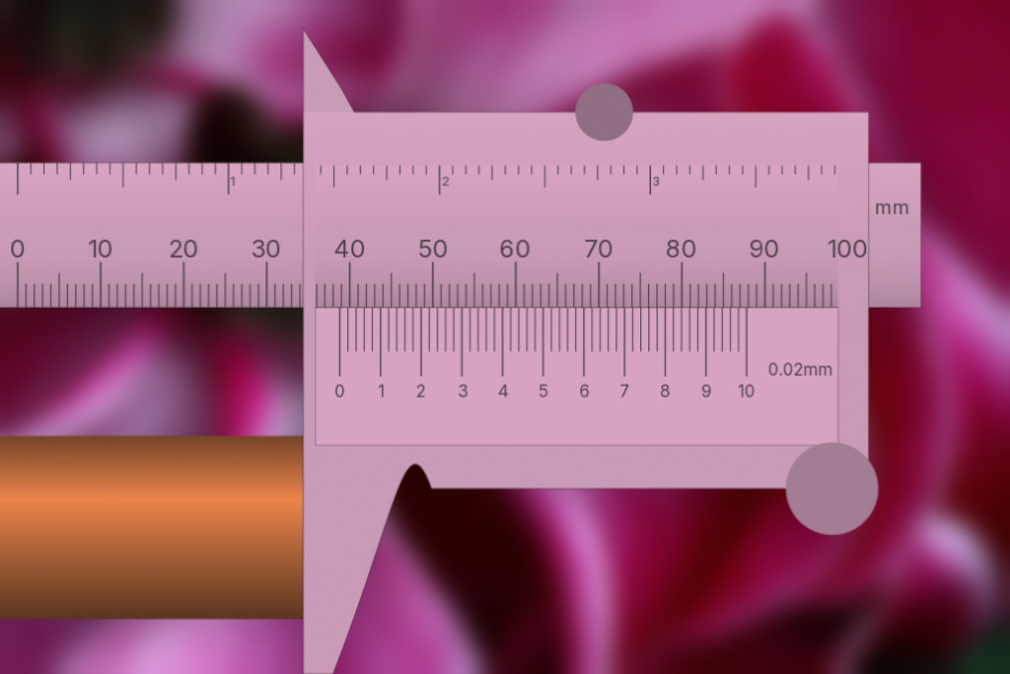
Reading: 38.8 mm
